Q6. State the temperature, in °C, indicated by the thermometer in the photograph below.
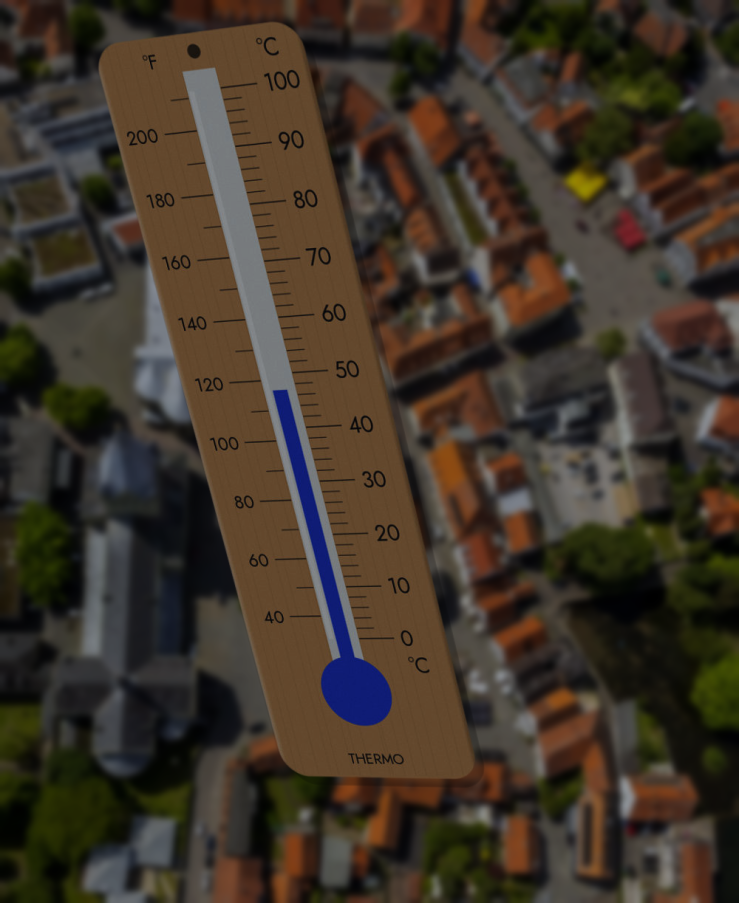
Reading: 47 °C
